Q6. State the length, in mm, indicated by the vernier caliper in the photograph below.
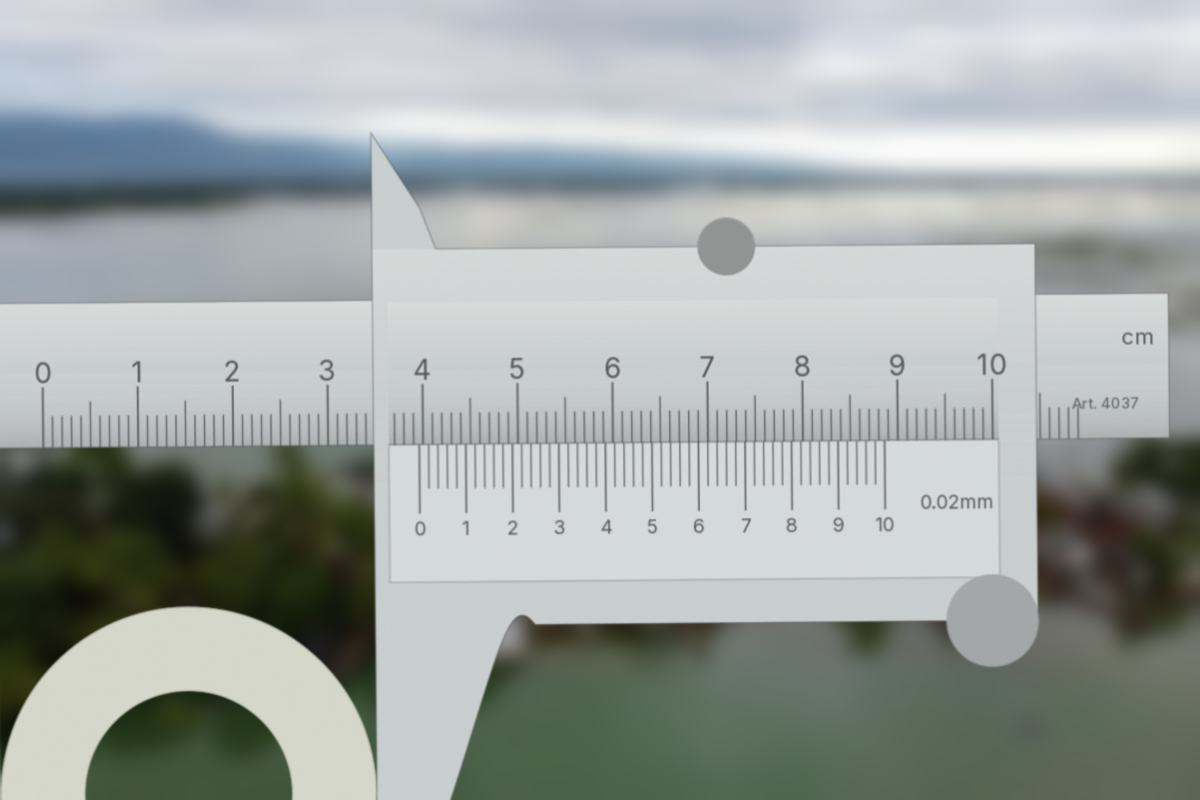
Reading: 39.6 mm
